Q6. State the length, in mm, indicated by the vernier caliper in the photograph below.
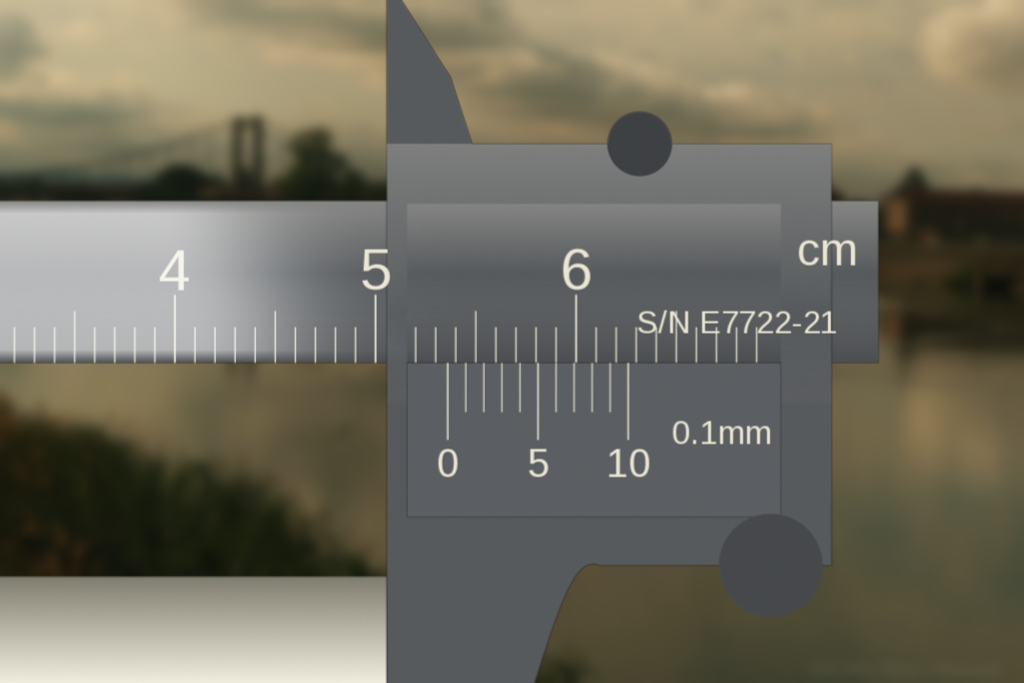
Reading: 53.6 mm
